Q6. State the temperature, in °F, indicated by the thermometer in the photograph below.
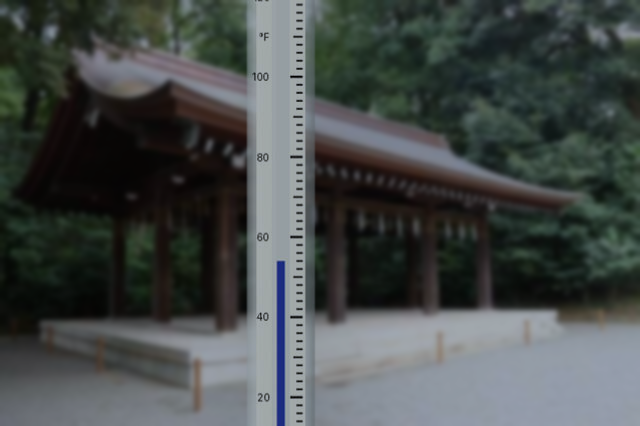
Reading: 54 °F
